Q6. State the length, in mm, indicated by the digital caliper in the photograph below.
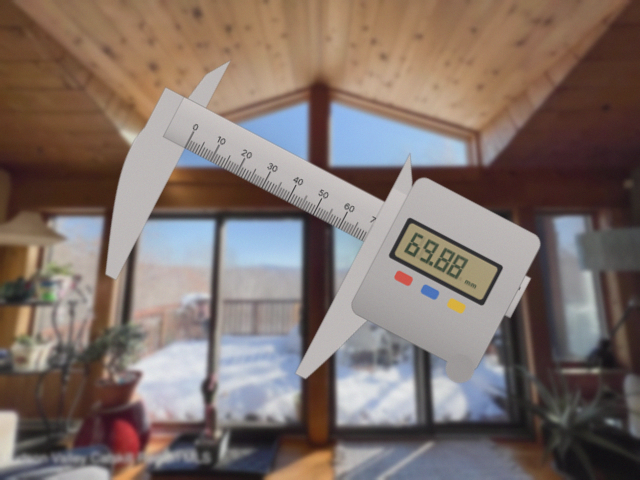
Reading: 69.88 mm
